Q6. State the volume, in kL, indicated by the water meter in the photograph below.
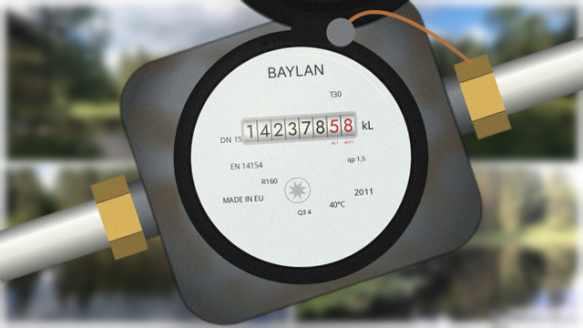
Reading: 142378.58 kL
